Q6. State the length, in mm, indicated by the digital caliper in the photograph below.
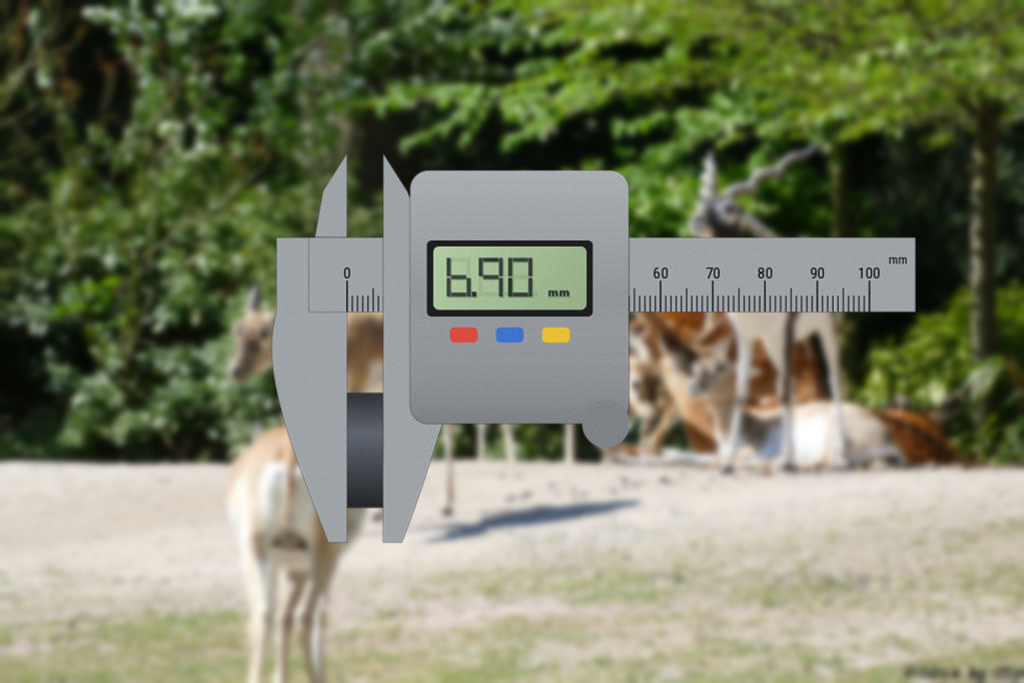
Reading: 6.90 mm
